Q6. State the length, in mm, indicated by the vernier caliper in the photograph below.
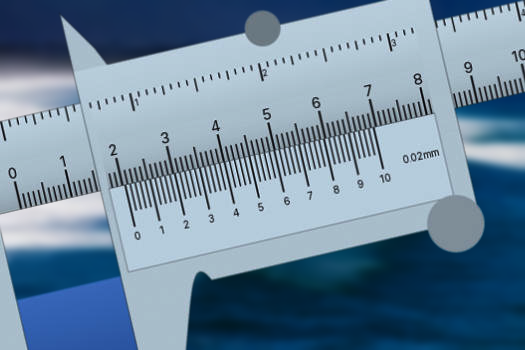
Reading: 20.5 mm
